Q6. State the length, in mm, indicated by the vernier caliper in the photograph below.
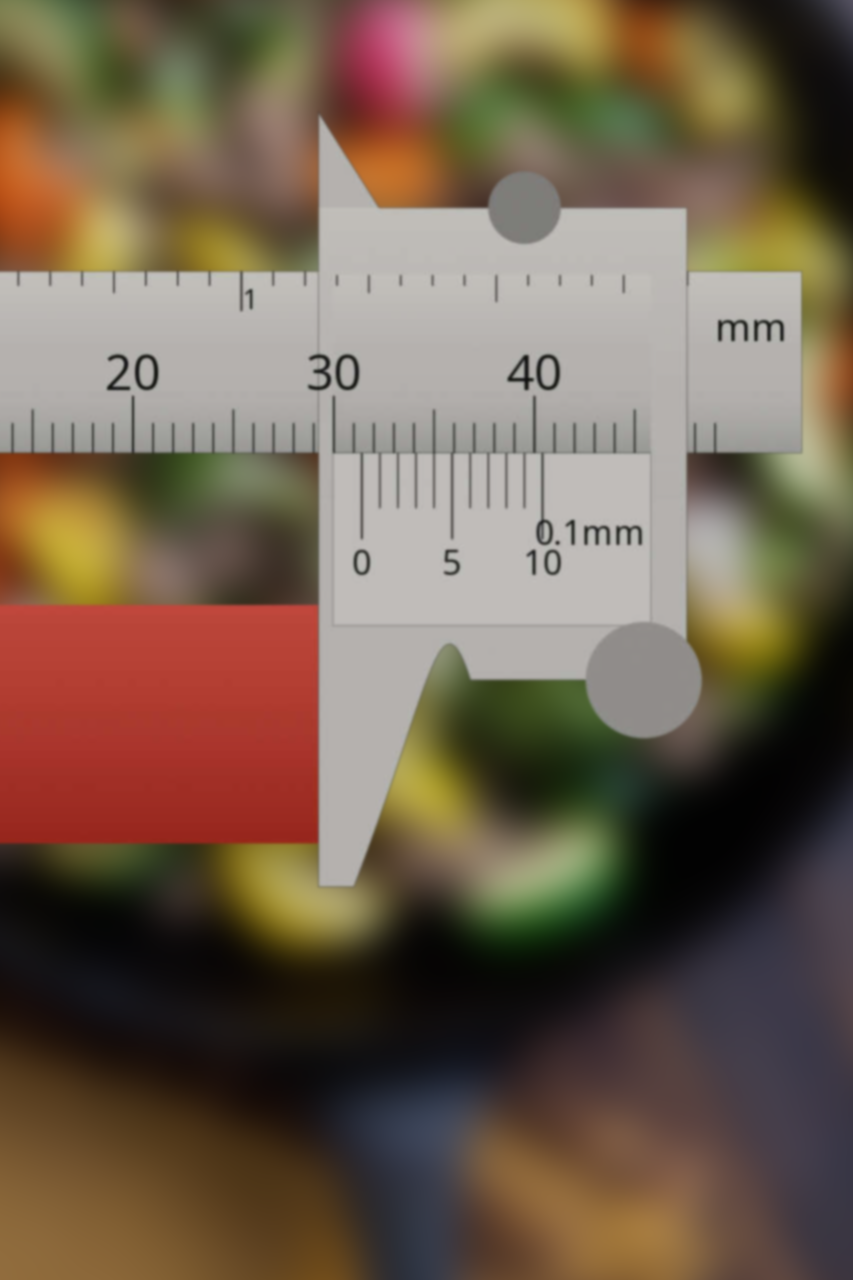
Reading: 31.4 mm
